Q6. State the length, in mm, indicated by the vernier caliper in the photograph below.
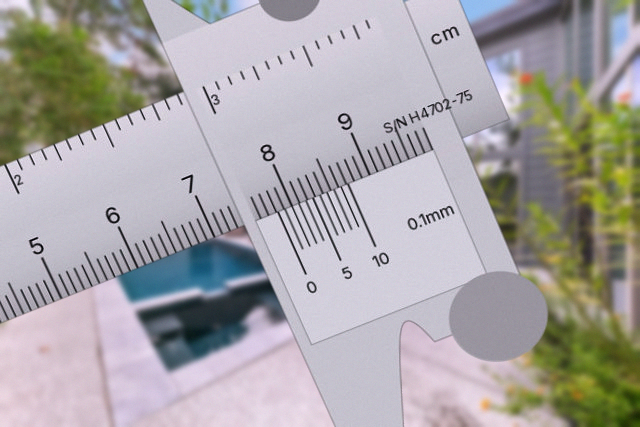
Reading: 78.2 mm
